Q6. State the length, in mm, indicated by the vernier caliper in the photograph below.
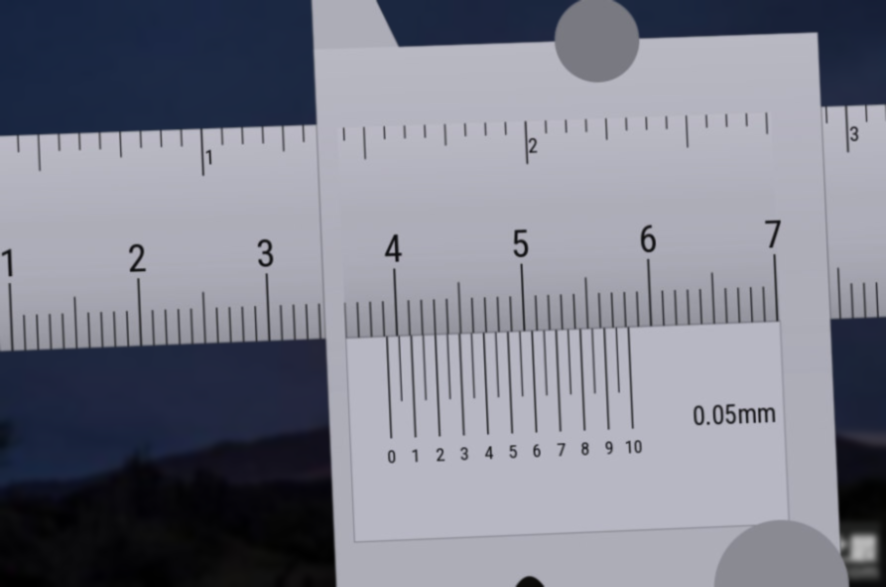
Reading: 39.2 mm
